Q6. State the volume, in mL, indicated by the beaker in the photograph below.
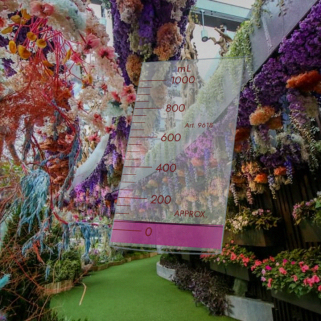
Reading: 50 mL
